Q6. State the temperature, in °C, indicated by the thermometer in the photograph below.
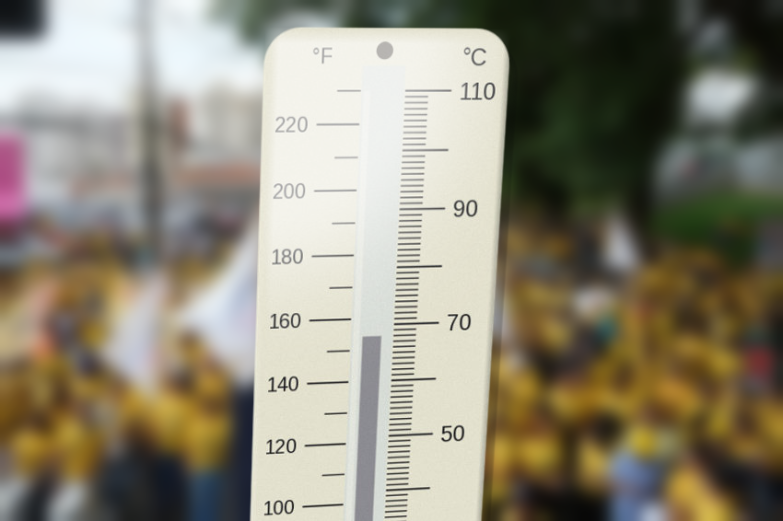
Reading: 68 °C
